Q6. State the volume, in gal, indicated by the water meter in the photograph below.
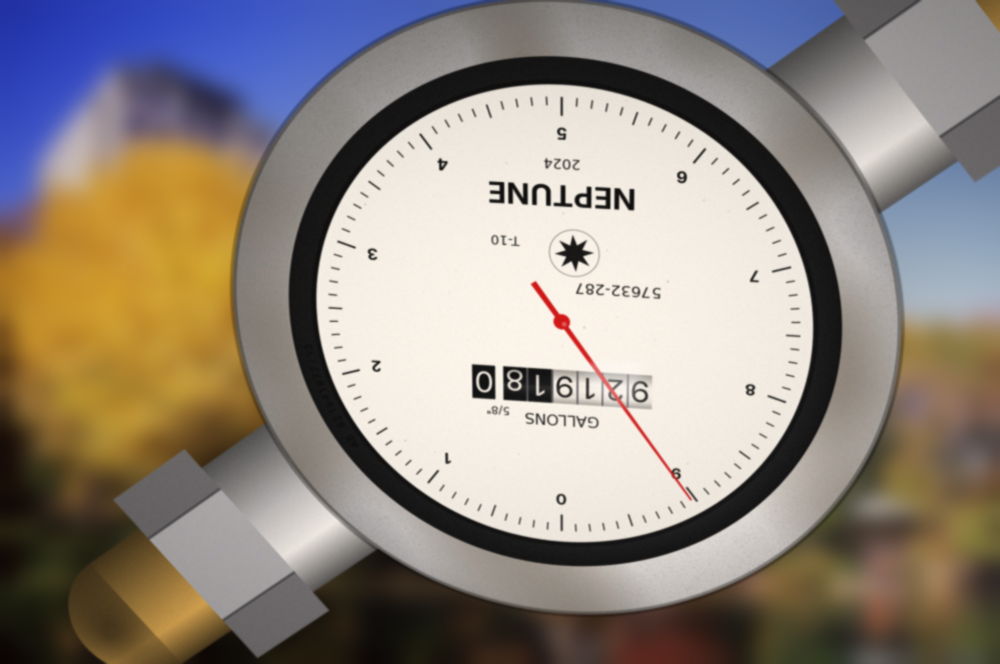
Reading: 9219179.0 gal
